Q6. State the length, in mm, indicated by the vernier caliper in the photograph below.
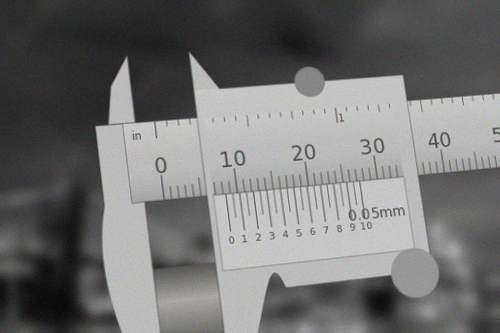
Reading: 8.4 mm
